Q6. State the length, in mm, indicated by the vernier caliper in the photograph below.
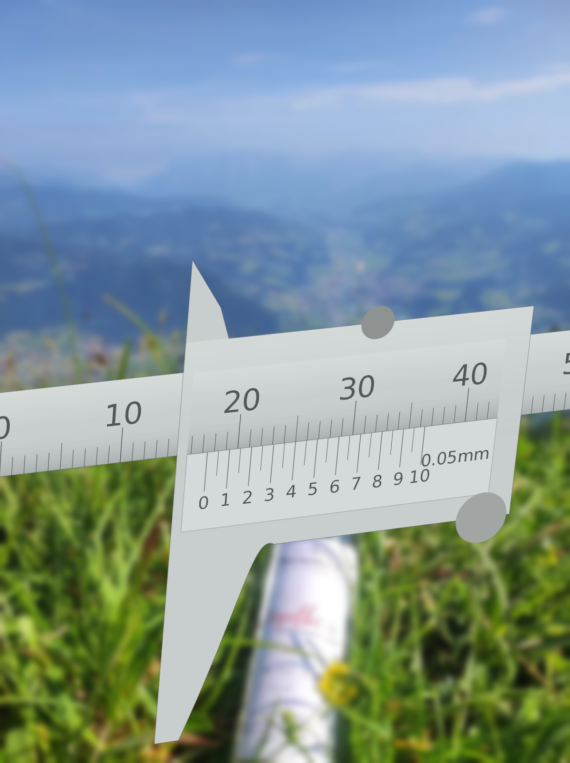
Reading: 17.4 mm
